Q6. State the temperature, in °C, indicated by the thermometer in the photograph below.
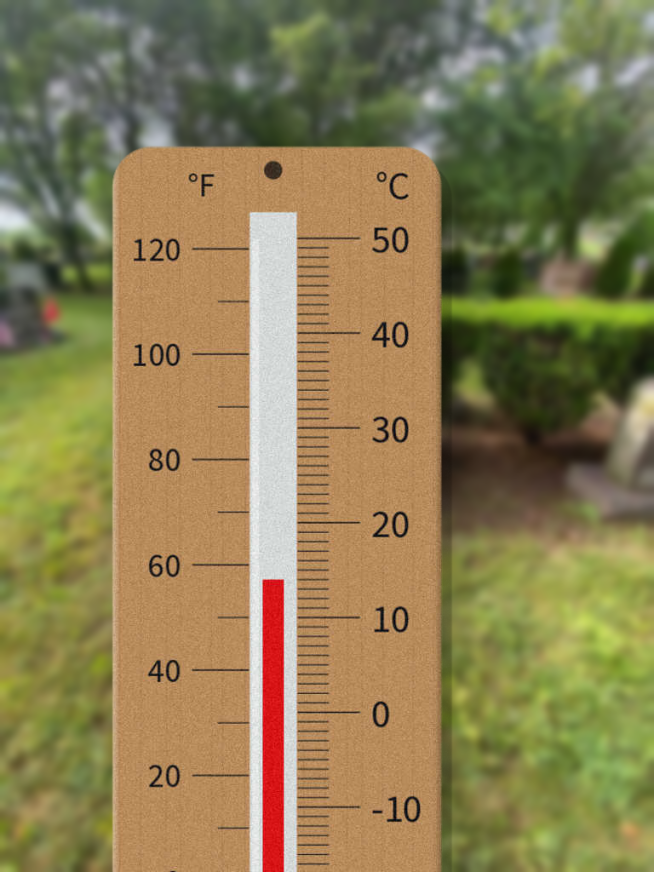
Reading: 14 °C
